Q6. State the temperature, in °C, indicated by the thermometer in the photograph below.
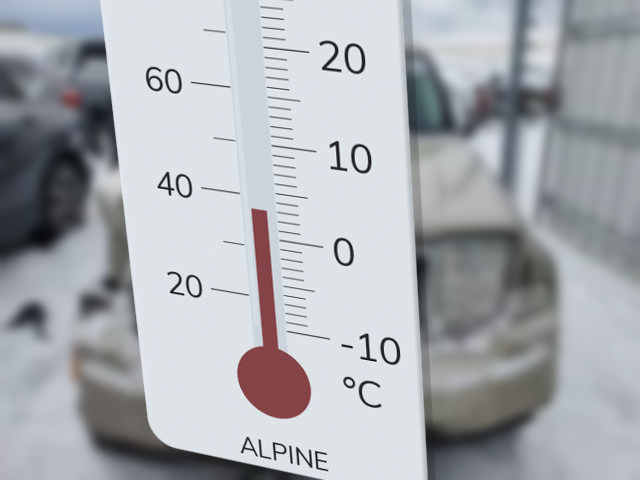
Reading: 3 °C
